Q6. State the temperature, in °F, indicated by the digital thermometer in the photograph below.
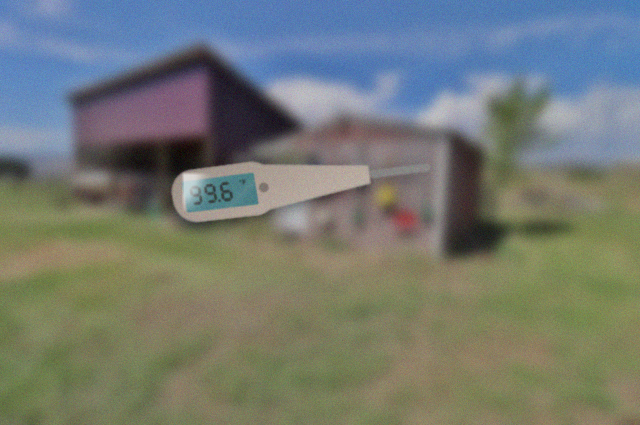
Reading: 99.6 °F
